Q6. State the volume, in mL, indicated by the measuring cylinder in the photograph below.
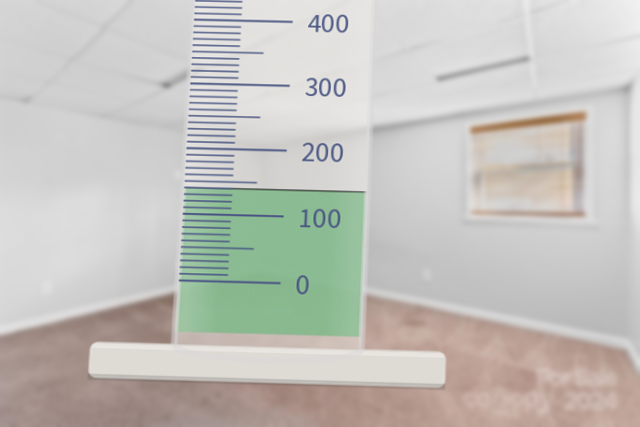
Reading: 140 mL
